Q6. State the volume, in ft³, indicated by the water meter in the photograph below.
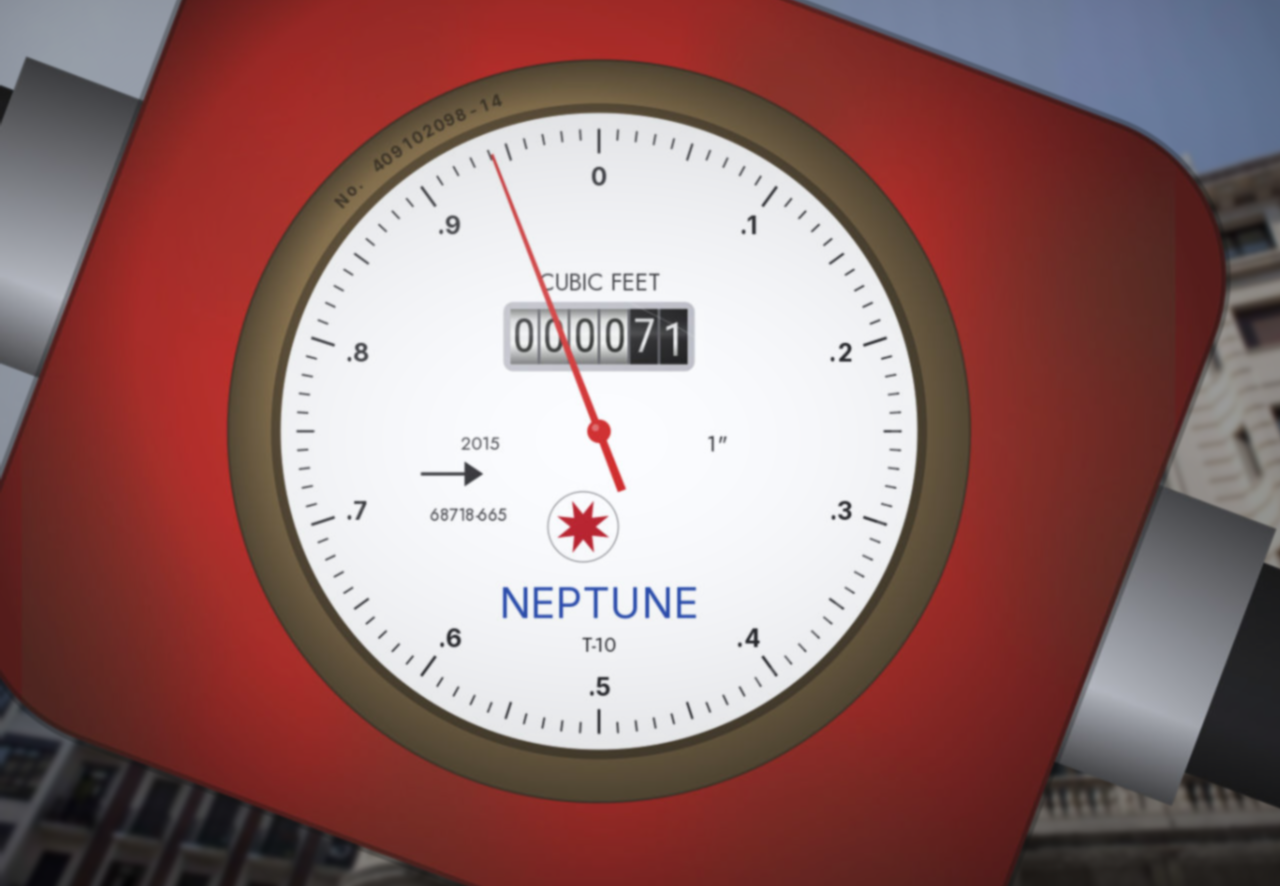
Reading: 70.94 ft³
